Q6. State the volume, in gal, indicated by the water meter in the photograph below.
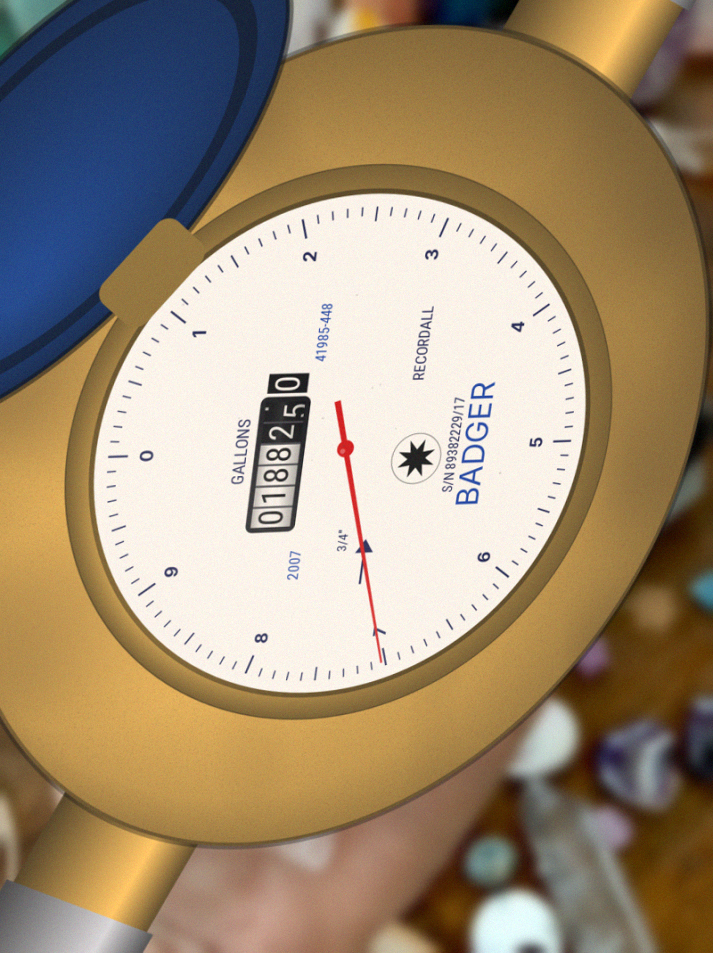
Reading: 188247.0 gal
